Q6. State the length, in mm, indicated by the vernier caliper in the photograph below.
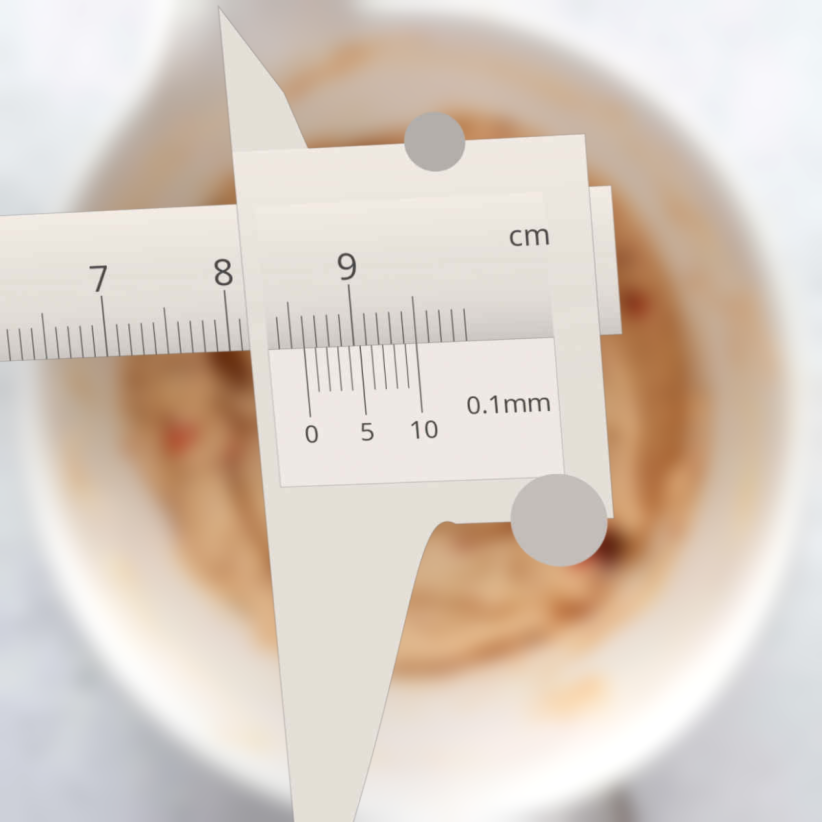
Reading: 86.0 mm
